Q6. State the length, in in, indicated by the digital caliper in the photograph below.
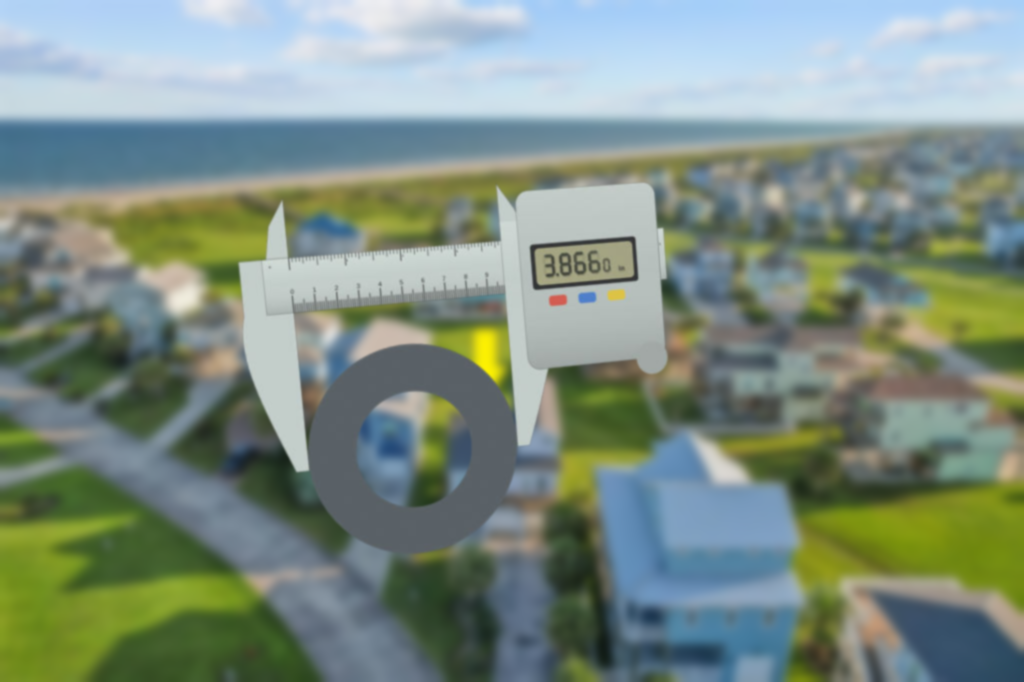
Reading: 3.8660 in
